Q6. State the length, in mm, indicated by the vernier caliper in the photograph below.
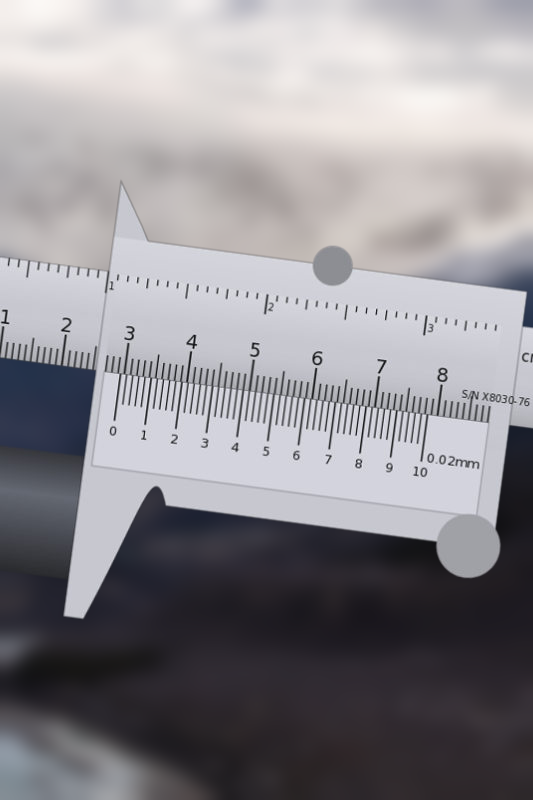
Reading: 29.4 mm
